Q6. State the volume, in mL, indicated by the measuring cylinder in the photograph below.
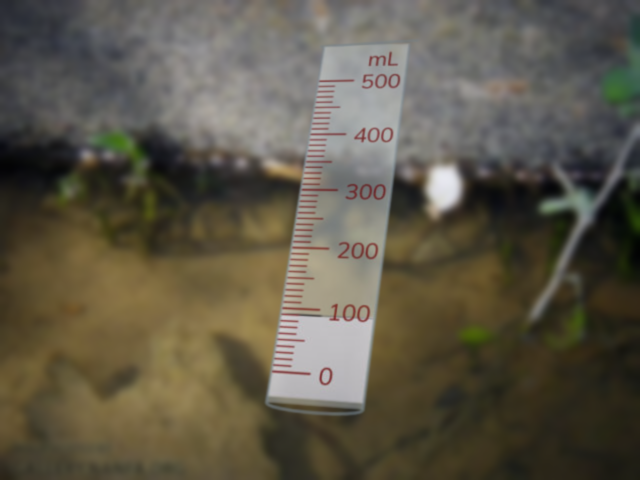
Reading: 90 mL
